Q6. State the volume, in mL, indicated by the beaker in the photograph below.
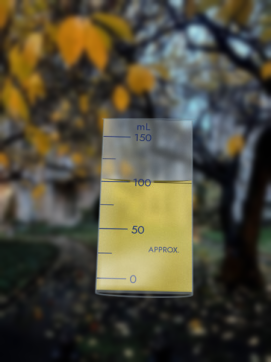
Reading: 100 mL
